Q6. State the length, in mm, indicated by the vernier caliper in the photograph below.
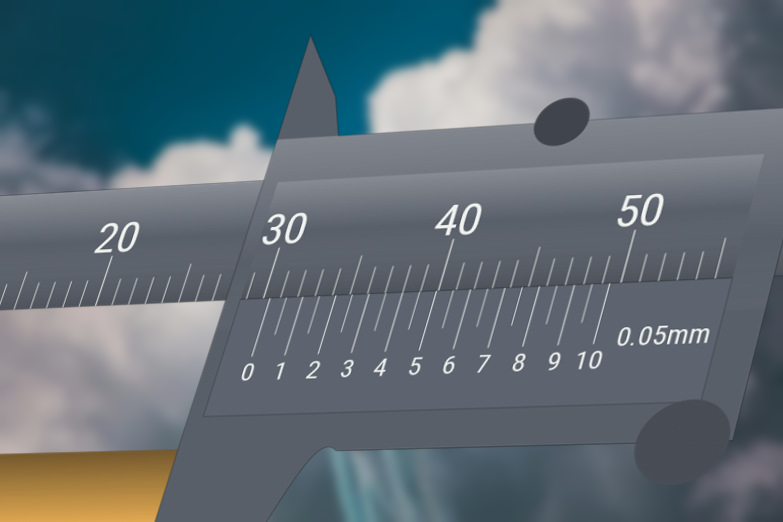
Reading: 30.4 mm
